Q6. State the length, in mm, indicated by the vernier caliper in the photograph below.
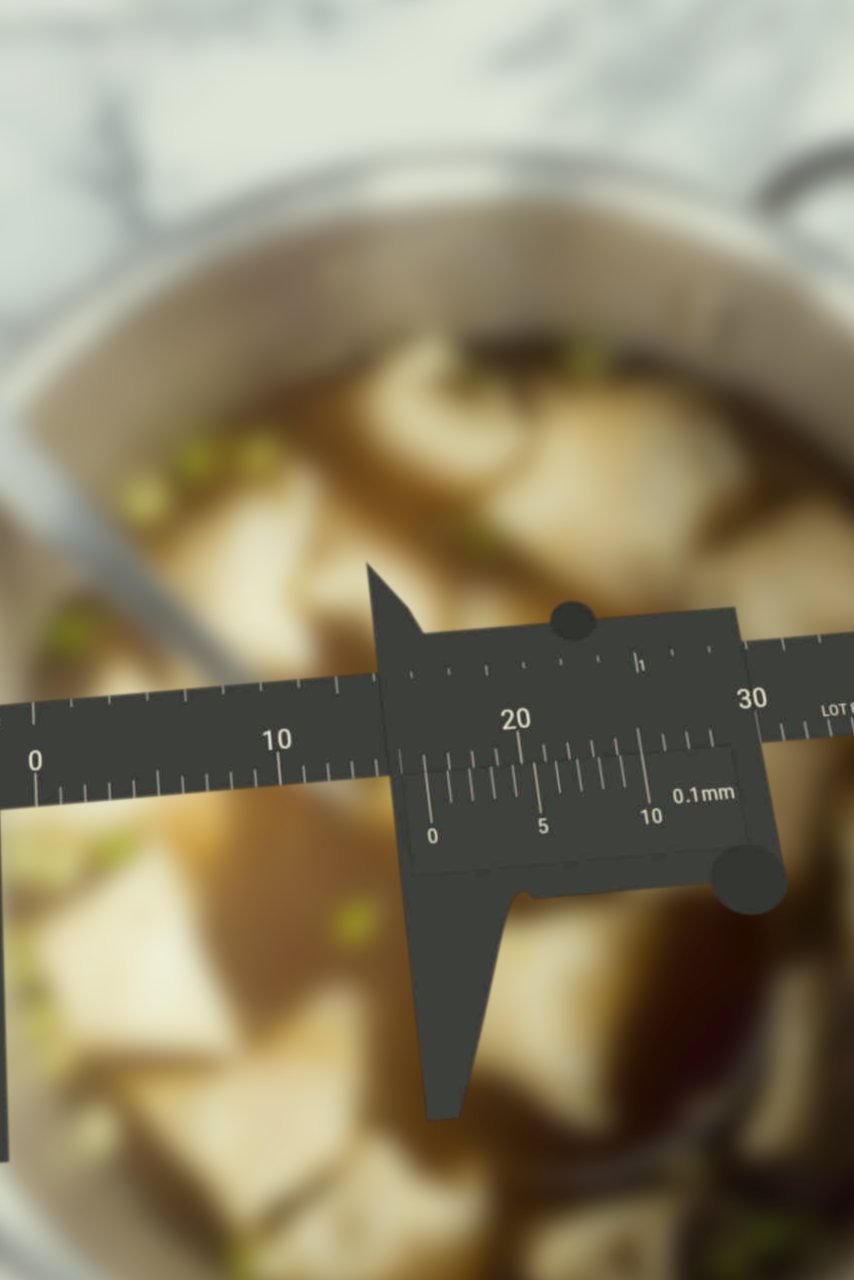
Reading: 16.0 mm
